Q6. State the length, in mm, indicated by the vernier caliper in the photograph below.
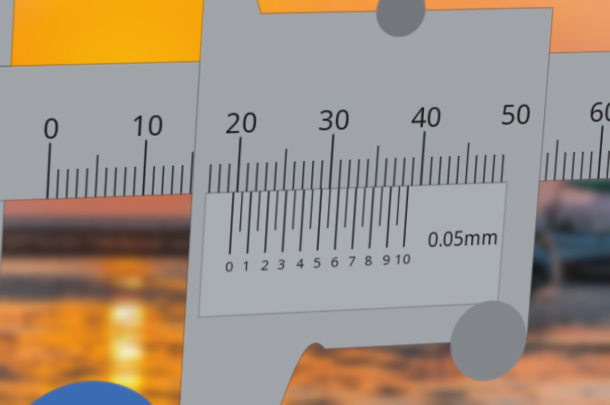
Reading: 19.6 mm
